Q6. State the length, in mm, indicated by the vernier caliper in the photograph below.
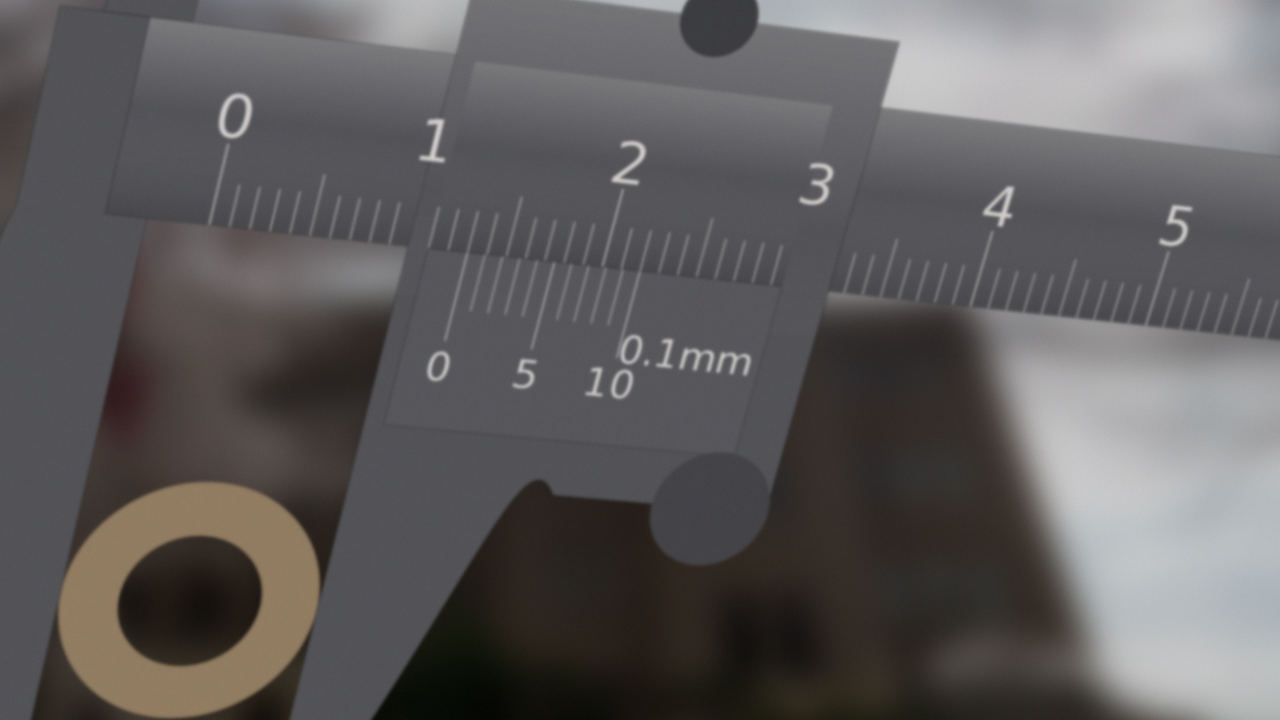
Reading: 13.0 mm
